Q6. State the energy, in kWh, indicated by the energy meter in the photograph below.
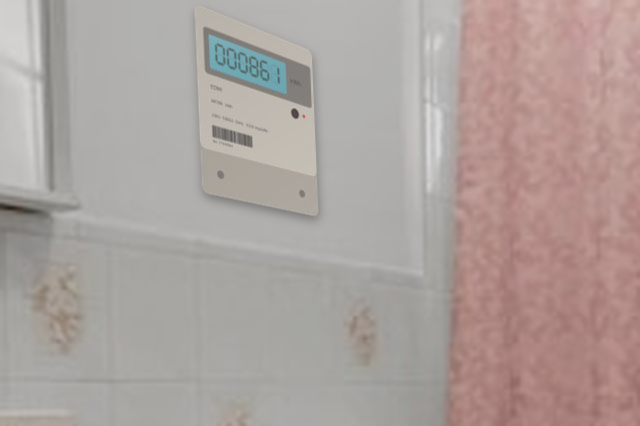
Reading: 861 kWh
